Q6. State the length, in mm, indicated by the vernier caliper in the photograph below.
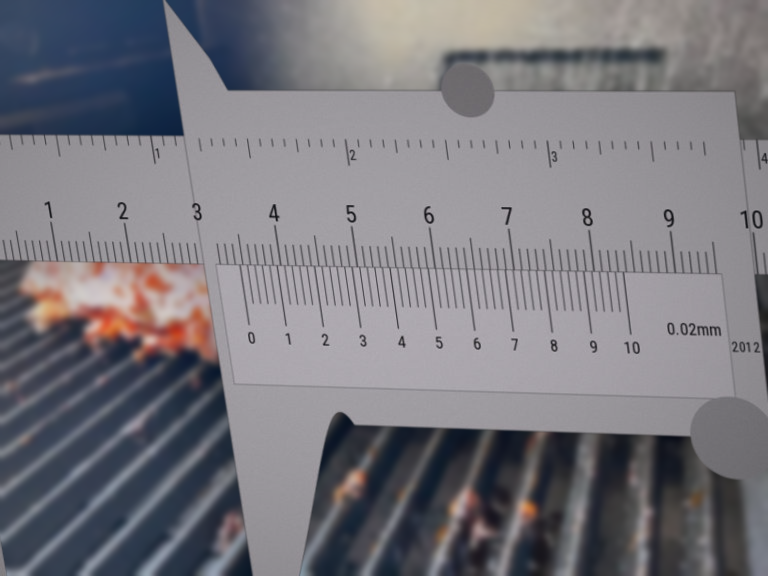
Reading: 34.6 mm
